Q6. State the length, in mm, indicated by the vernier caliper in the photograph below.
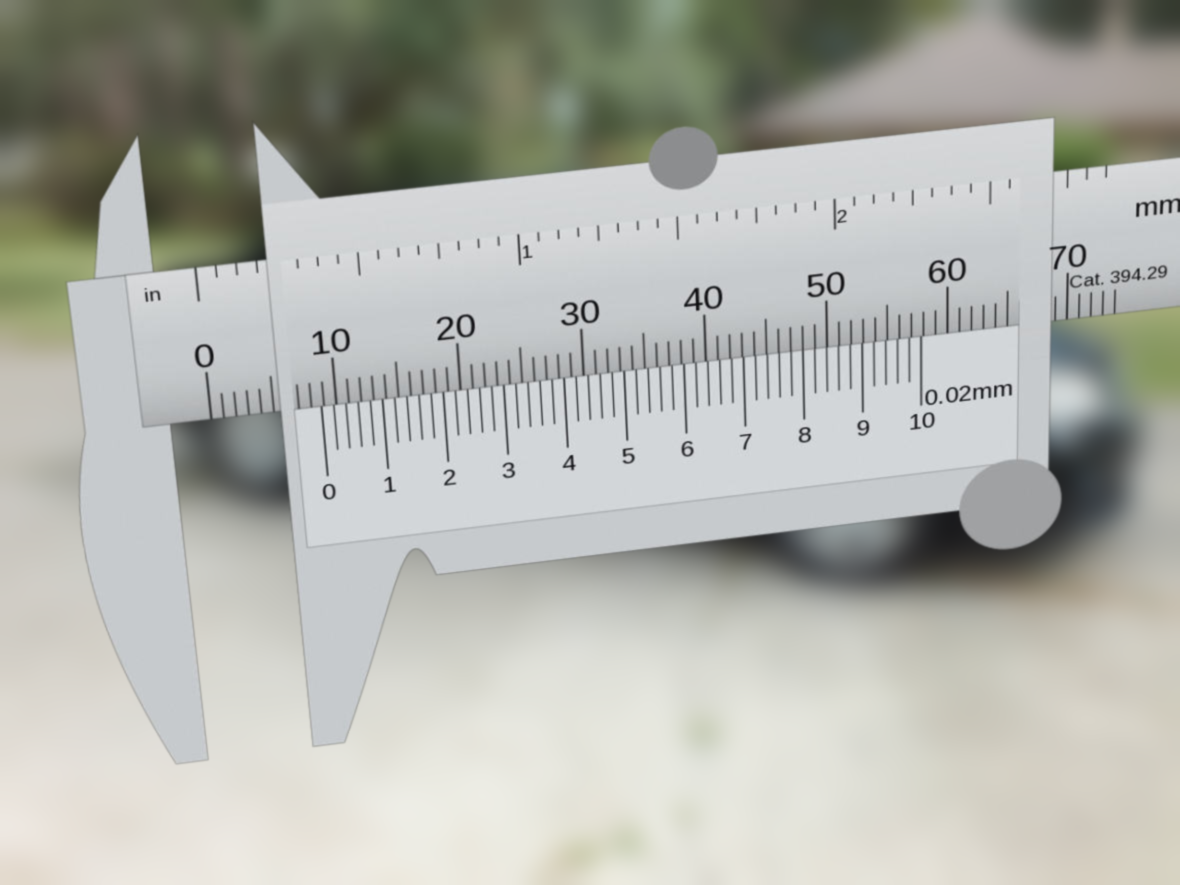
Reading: 8.8 mm
